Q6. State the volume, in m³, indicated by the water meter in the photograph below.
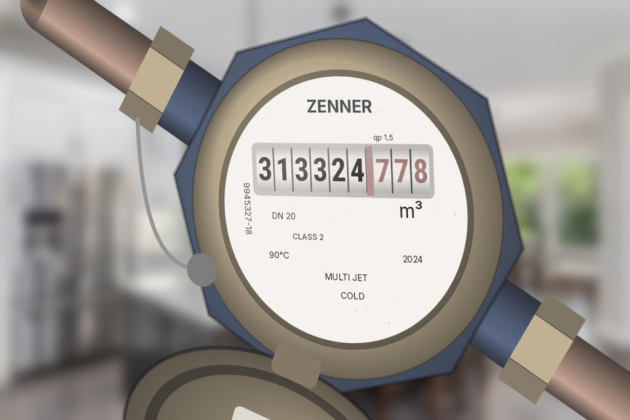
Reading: 313324.778 m³
